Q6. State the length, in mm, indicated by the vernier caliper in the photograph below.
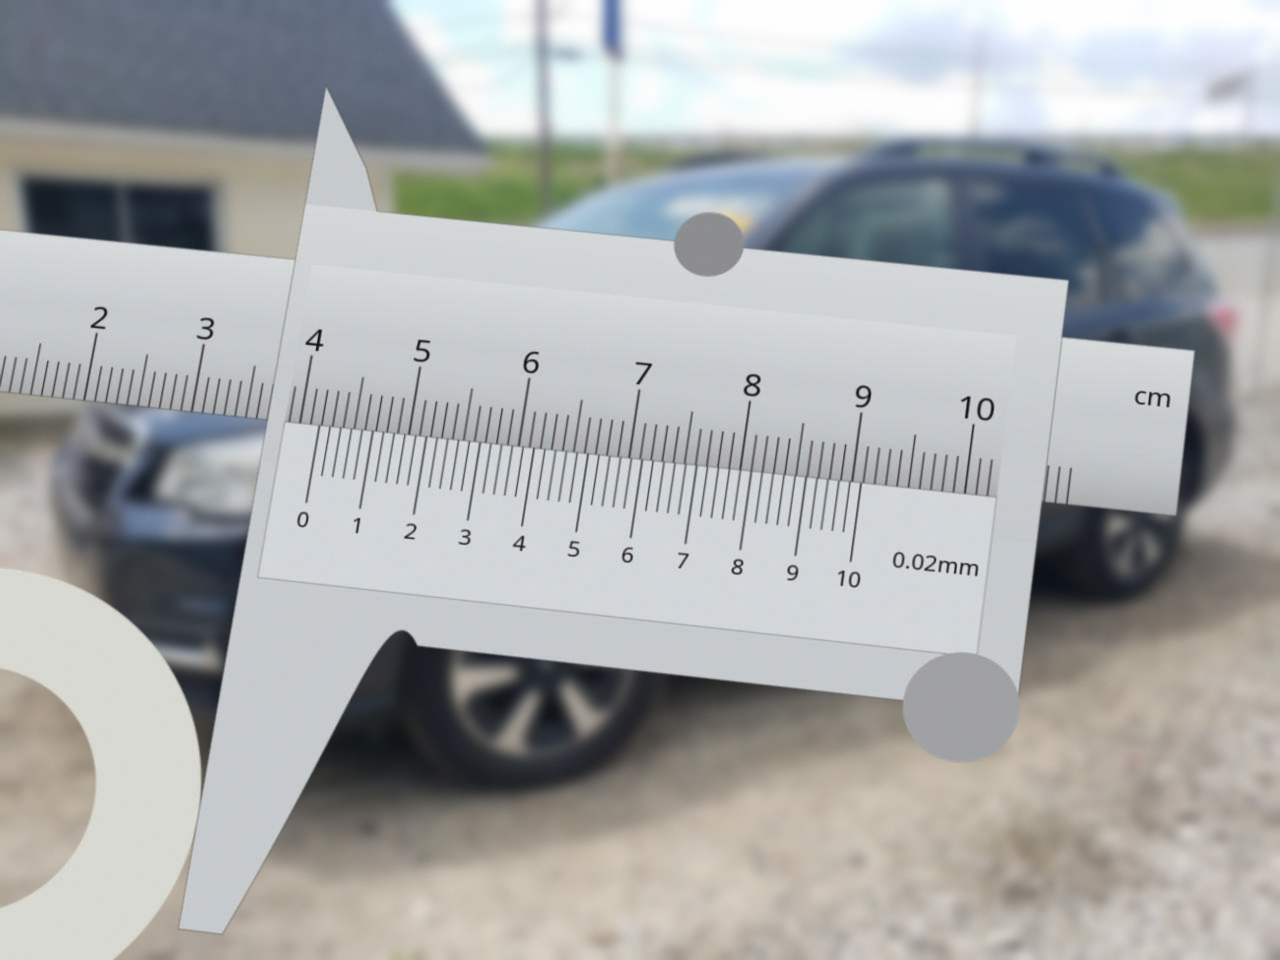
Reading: 41.8 mm
